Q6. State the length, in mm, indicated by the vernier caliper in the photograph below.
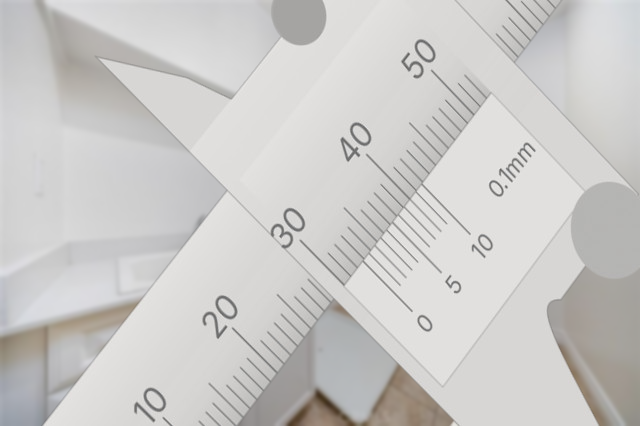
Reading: 32.8 mm
